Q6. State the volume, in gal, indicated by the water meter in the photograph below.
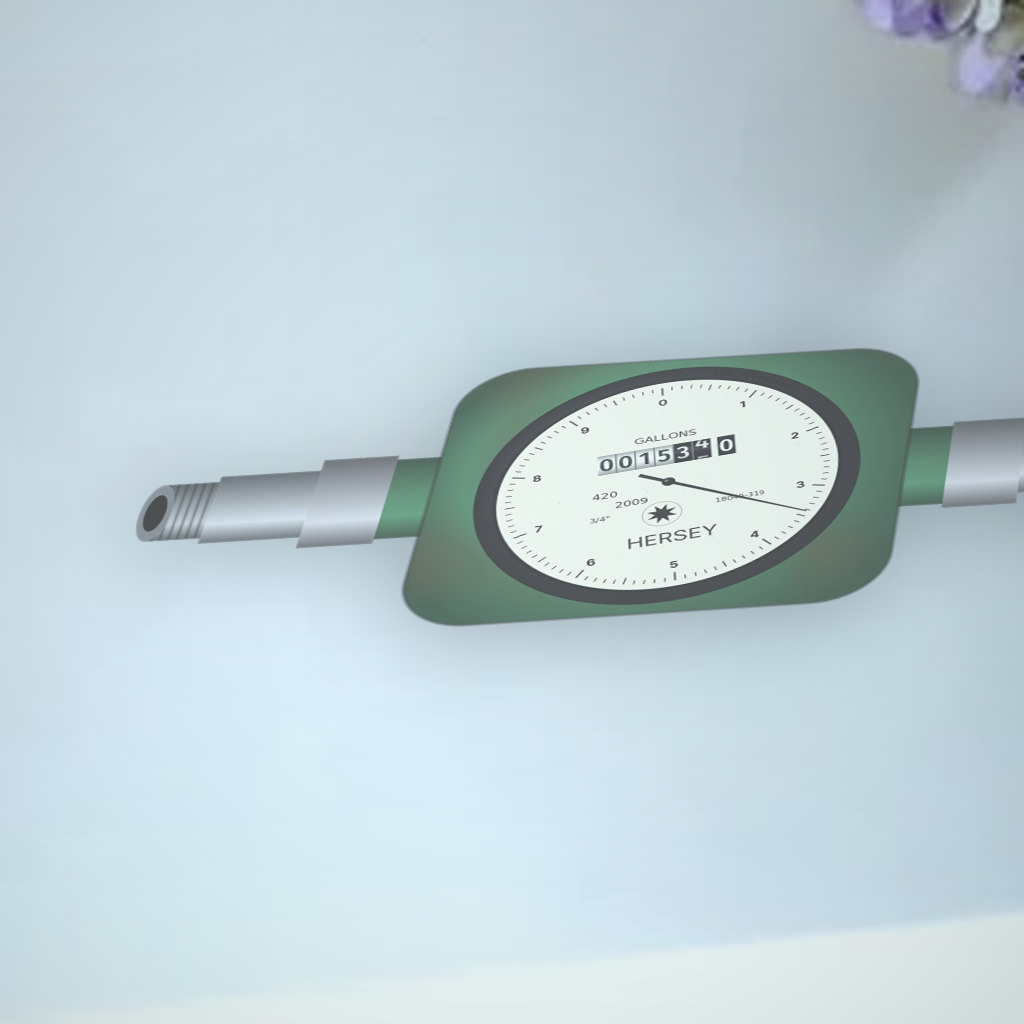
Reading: 15343.4 gal
